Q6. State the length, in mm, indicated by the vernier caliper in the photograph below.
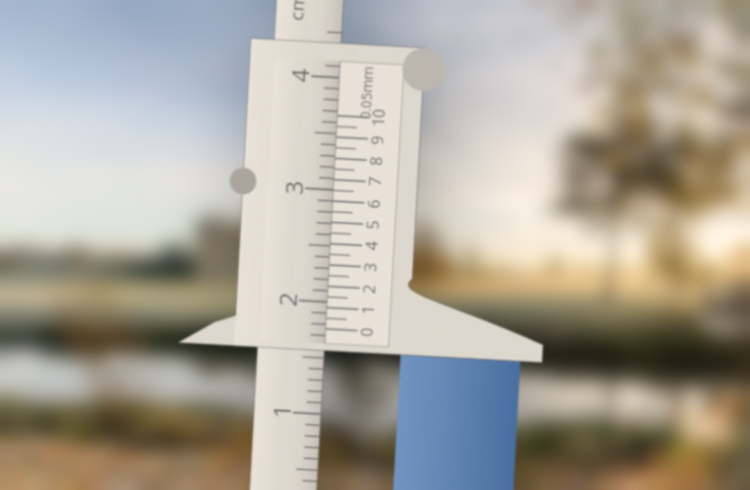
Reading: 17.6 mm
